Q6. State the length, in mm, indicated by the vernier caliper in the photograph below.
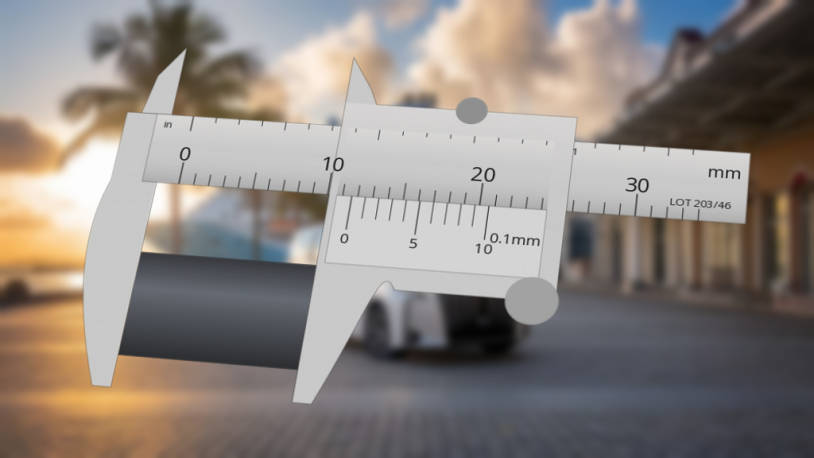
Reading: 11.6 mm
